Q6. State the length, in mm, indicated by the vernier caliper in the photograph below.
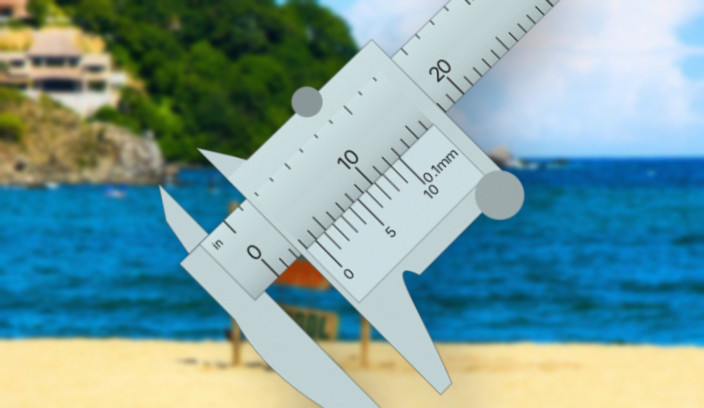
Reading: 3.9 mm
